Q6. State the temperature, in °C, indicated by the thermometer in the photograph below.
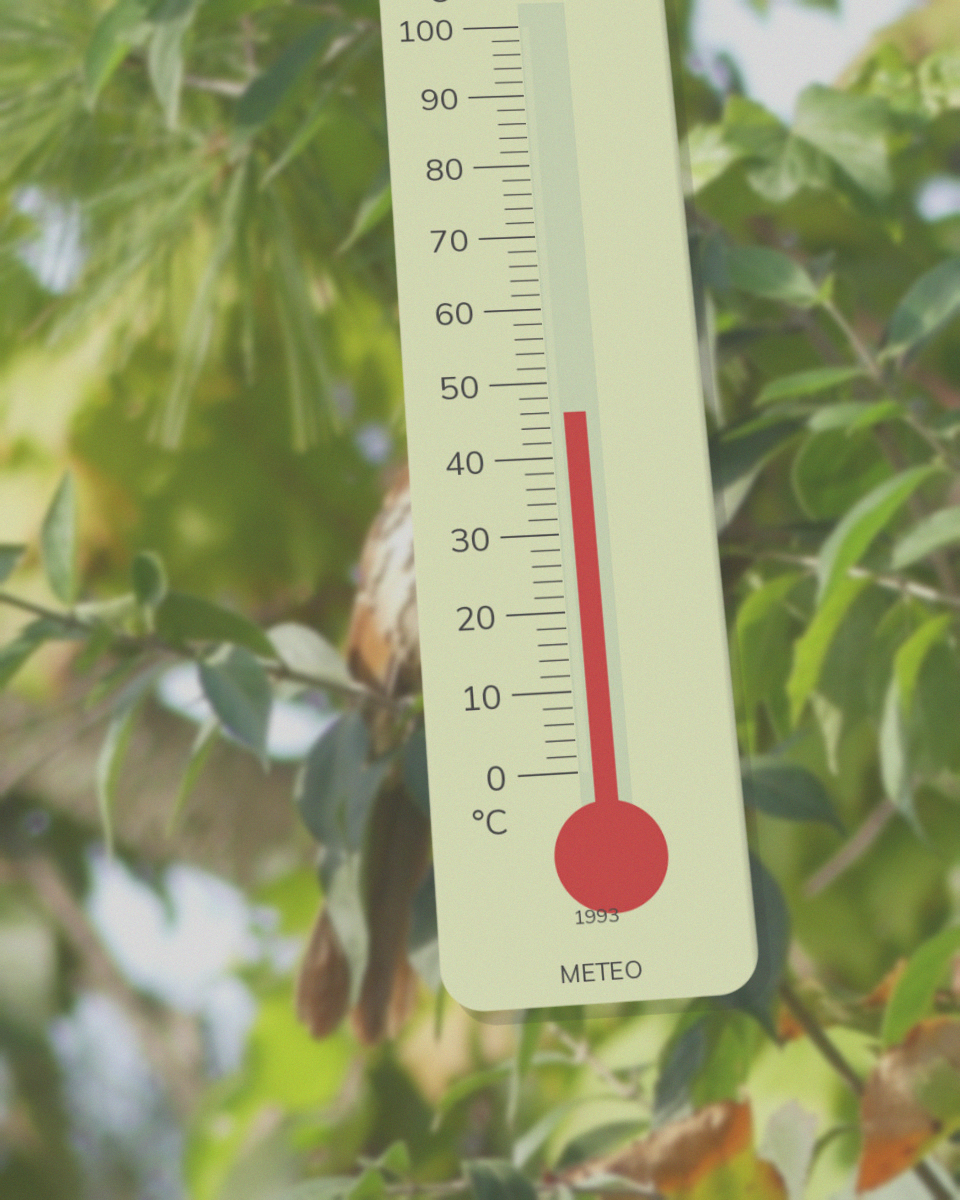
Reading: 46 °C
